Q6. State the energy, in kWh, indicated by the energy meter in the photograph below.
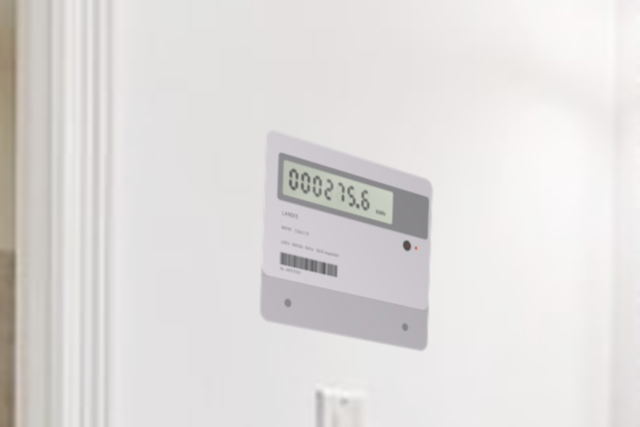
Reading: 275.6 kWh
